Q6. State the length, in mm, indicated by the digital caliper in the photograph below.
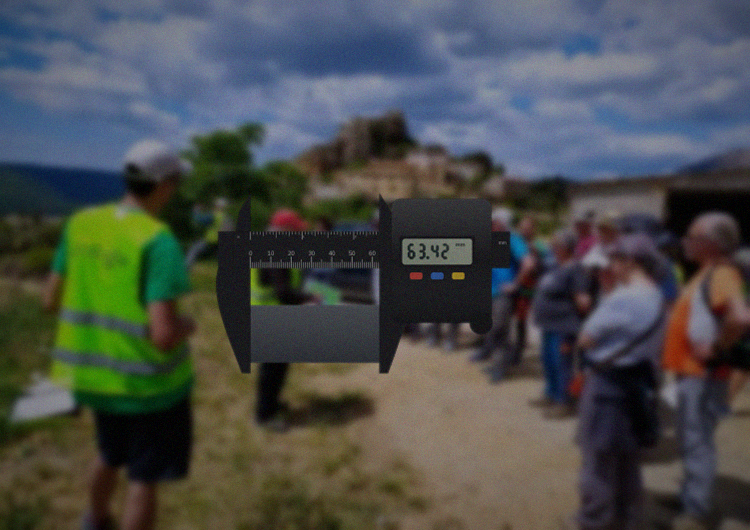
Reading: 63.42 mm
